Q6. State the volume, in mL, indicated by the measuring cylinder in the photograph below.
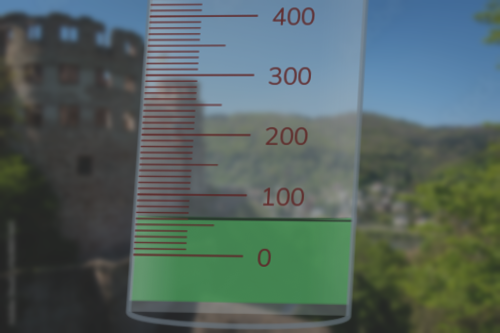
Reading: 60 mL
